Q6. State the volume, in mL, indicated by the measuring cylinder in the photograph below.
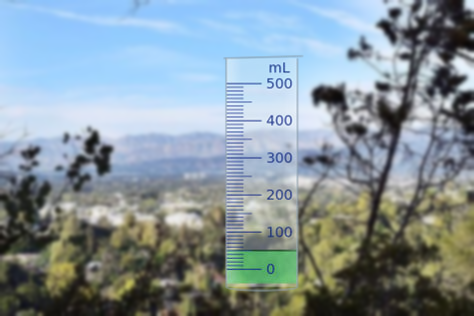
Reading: 50 mL
